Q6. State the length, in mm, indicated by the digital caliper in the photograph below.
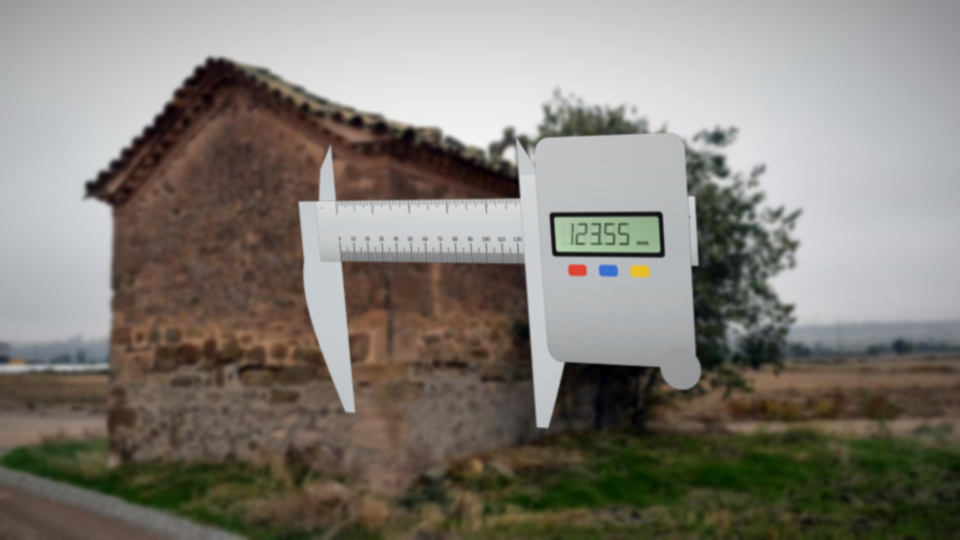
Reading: 123.55 mm
